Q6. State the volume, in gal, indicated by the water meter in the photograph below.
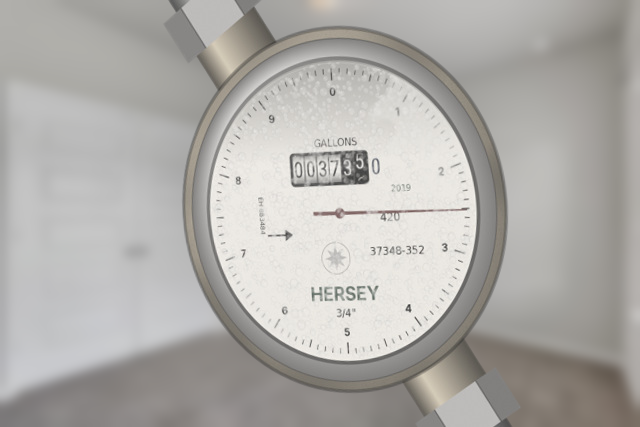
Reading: 37352.5 gal
